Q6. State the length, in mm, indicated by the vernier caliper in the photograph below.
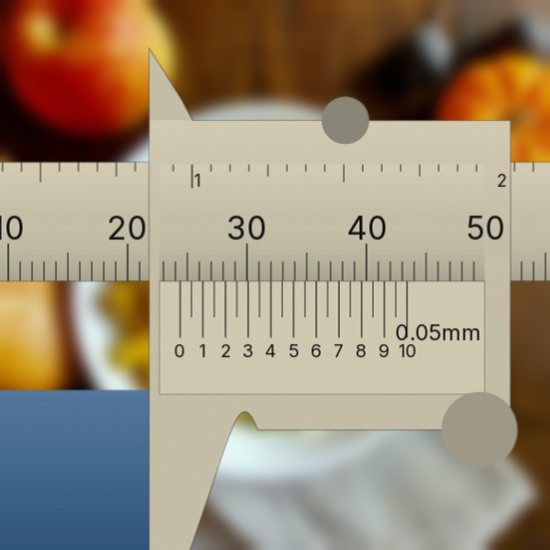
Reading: 24.4 mm
